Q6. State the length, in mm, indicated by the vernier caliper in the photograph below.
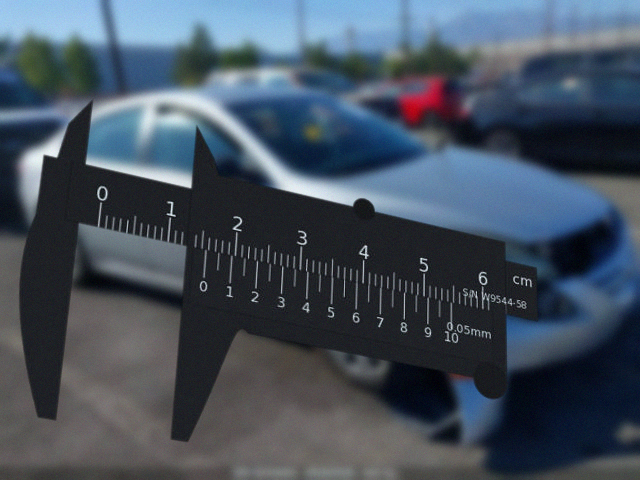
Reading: 15.6 mm
